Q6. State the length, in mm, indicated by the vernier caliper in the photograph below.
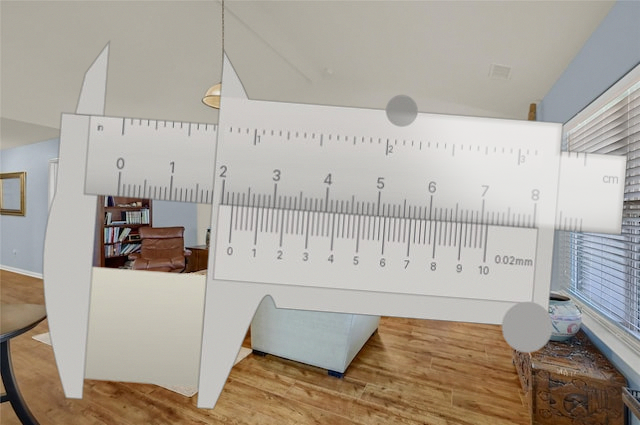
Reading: 22.0 mm
